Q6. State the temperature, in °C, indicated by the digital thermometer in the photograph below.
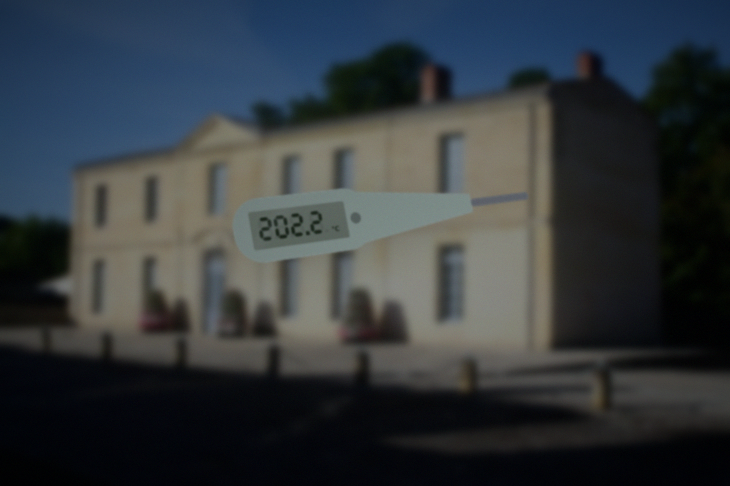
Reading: 202.2 °C
